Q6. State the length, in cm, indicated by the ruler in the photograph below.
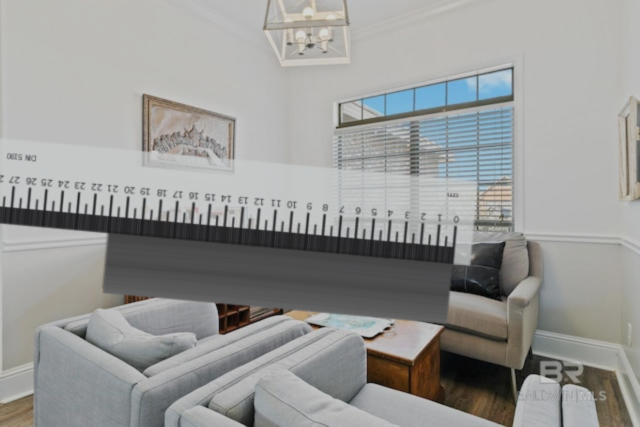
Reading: 21 cm
